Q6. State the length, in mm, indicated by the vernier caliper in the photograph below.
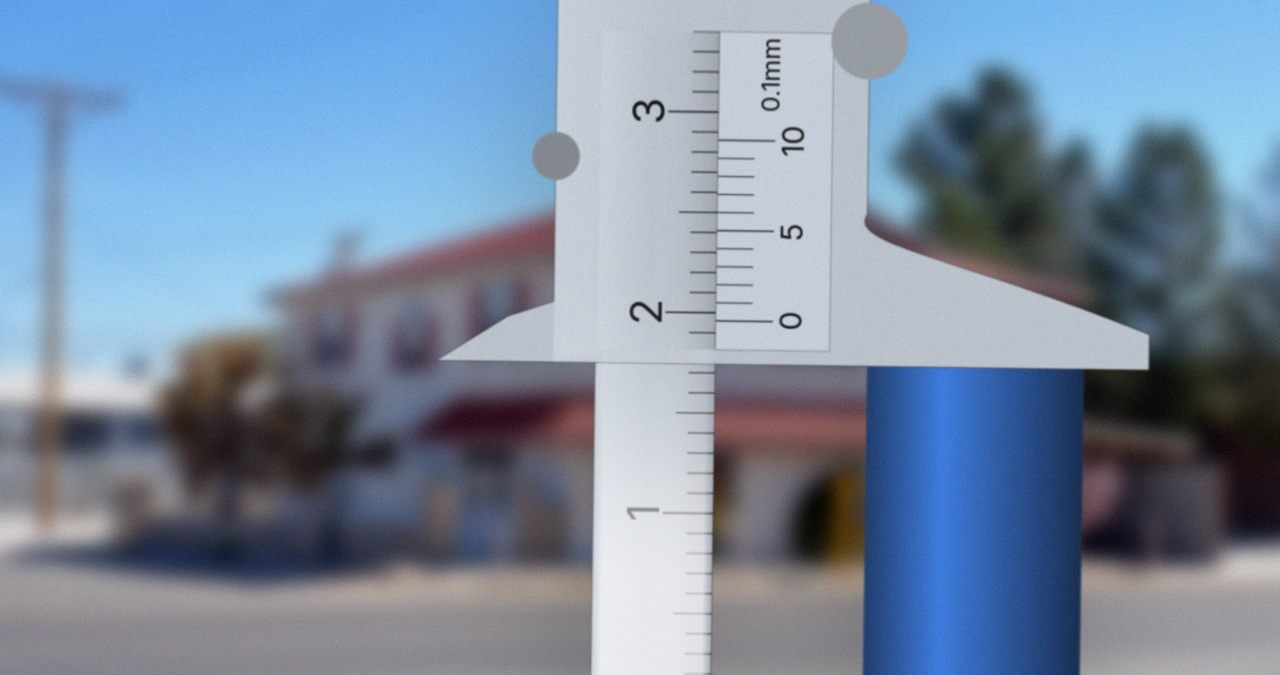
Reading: 19.6 mm
